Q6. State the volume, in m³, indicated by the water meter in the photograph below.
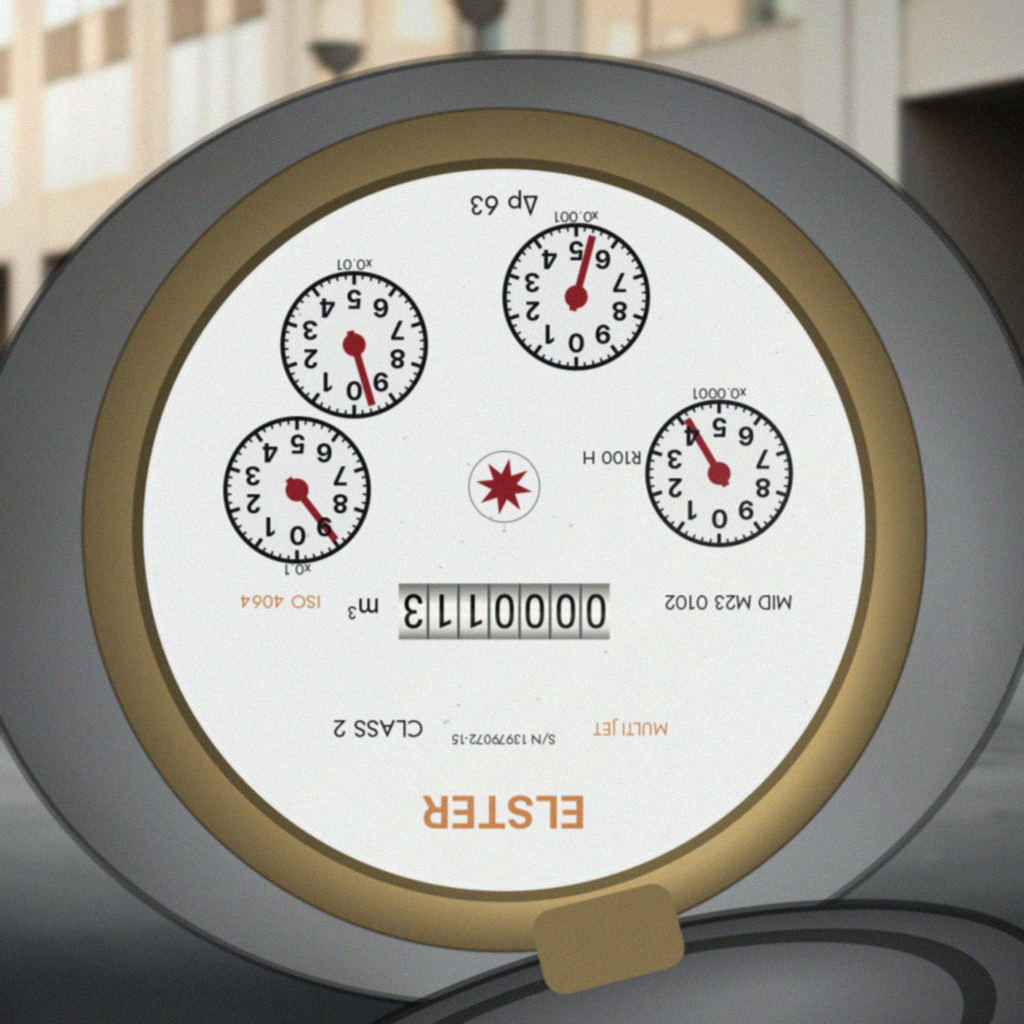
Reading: 113.8954 m³
